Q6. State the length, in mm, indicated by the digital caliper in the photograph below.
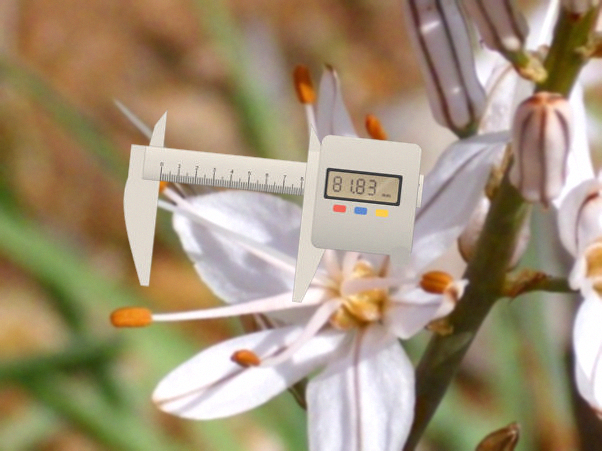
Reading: 81.83 mm
